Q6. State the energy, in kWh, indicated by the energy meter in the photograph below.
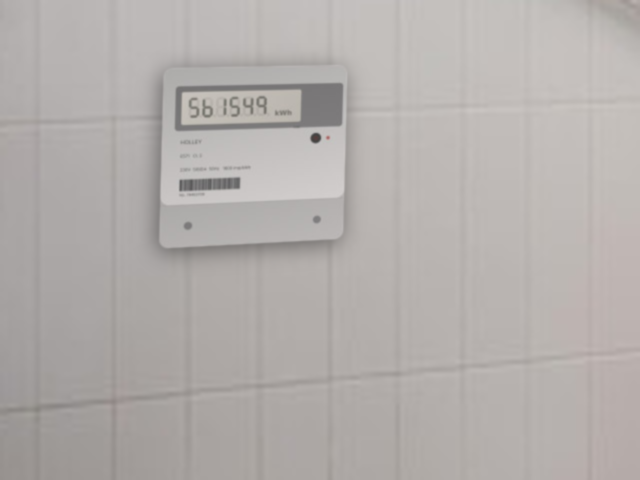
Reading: 561549 kWh
